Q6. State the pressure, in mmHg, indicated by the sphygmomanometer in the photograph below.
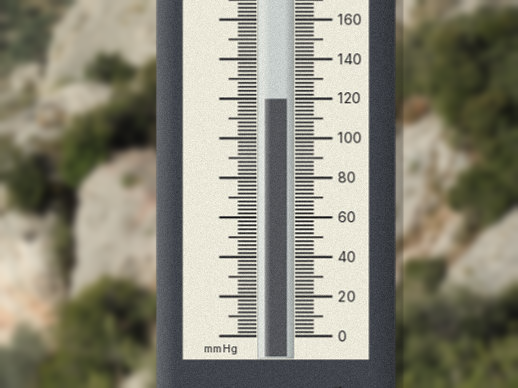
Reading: 120 mmHg
